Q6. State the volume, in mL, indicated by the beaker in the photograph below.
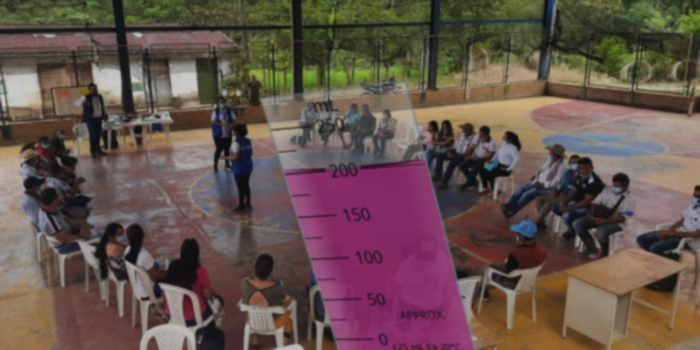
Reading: 200 mL
